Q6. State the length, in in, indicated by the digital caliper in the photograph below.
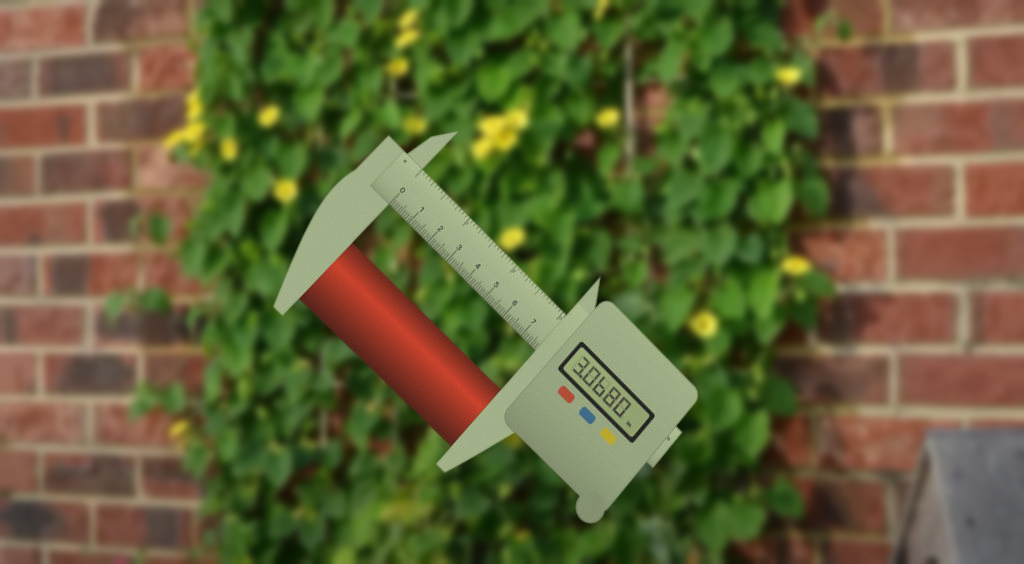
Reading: 3.0680 in
